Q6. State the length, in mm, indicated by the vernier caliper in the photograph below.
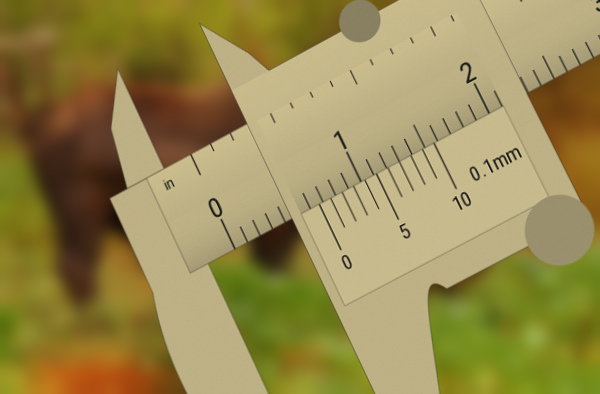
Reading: 6.7 mm
